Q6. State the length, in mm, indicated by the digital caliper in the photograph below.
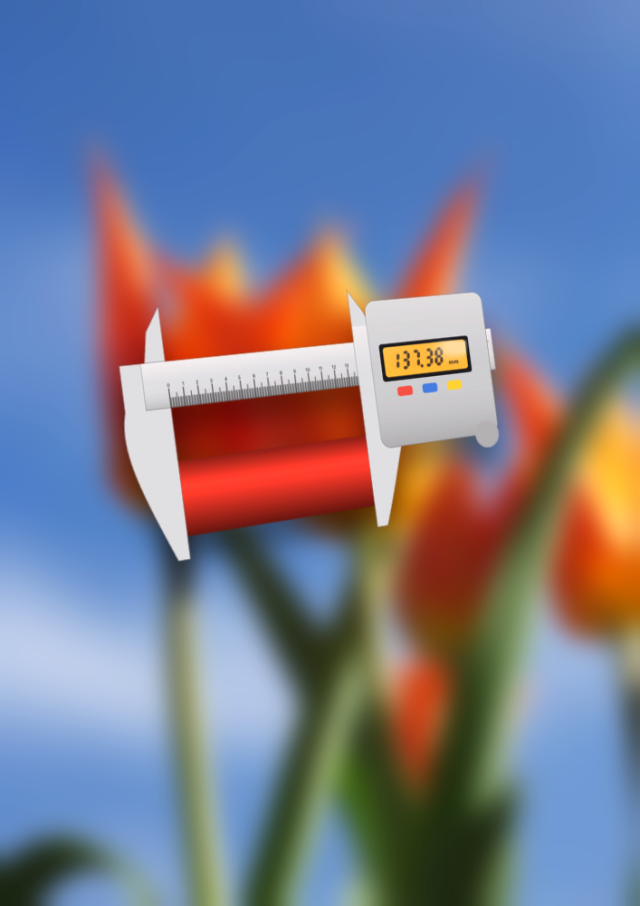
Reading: 137.38 mm
